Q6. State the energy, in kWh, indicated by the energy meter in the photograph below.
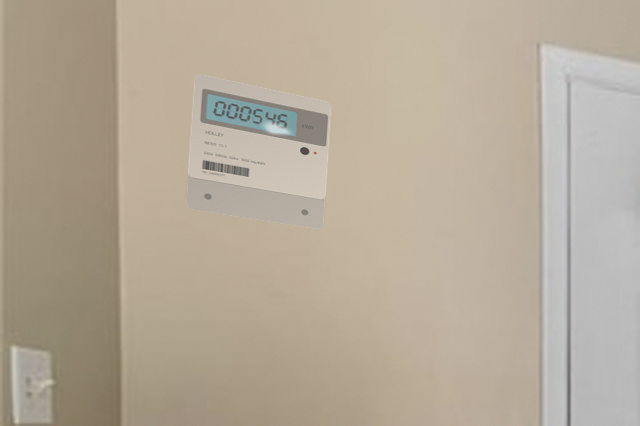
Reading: 546 kWh
